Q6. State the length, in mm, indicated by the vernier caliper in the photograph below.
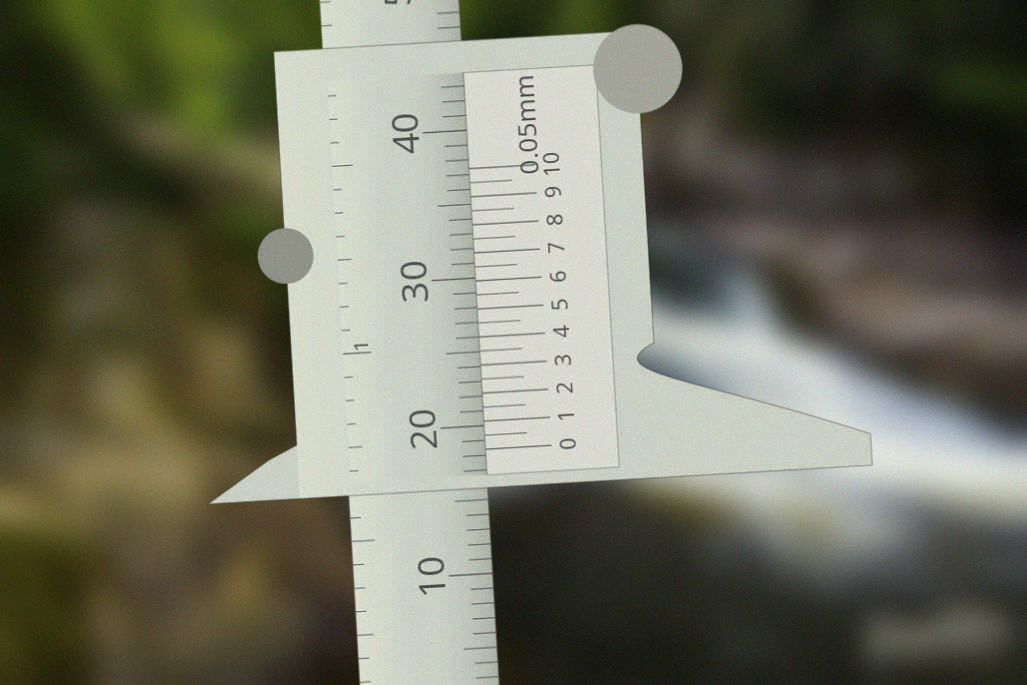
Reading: 18.4 mm
